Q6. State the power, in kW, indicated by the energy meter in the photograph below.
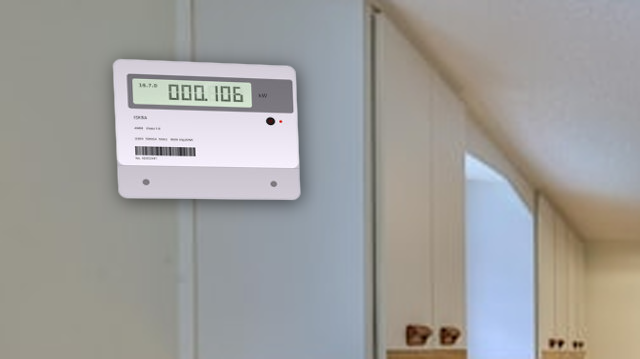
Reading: 0.106 kW
